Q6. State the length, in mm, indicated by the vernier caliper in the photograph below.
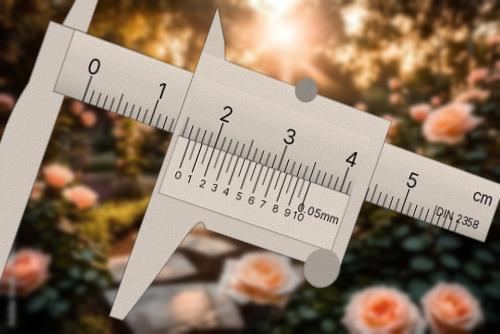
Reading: 16.2 mm
